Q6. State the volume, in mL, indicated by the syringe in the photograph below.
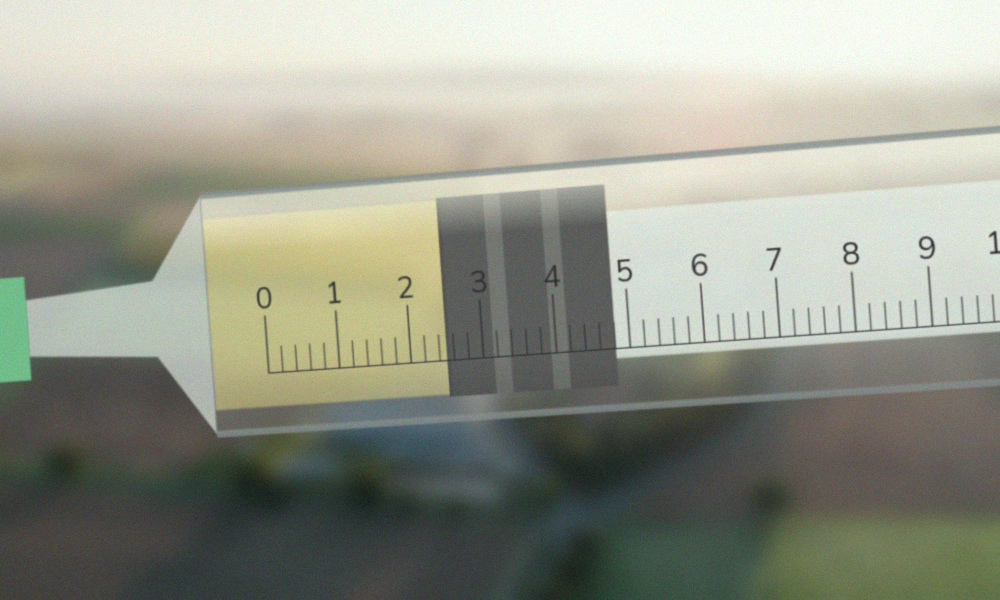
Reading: 2.5 mL
